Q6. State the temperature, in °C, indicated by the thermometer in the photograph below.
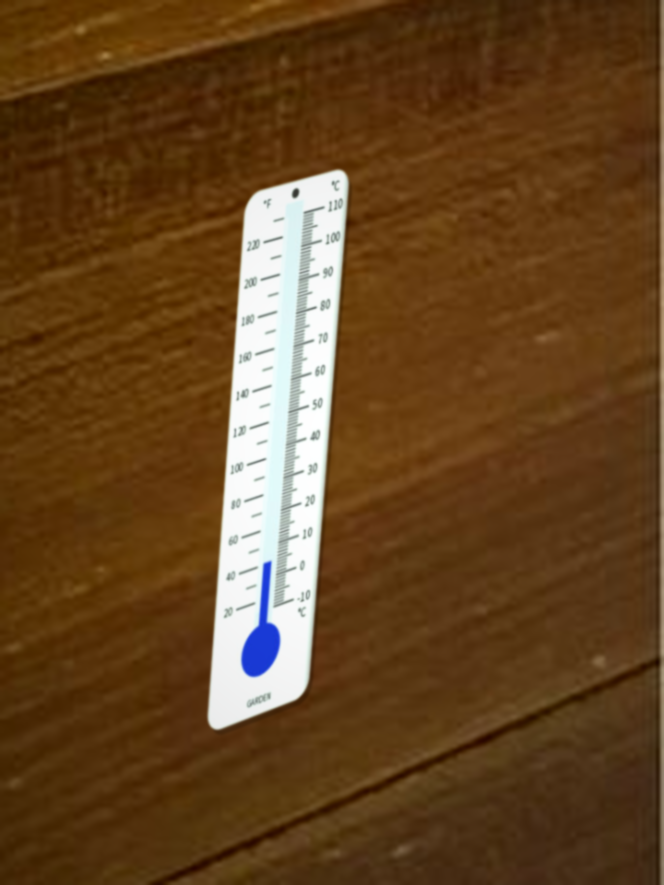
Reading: 5 °C
